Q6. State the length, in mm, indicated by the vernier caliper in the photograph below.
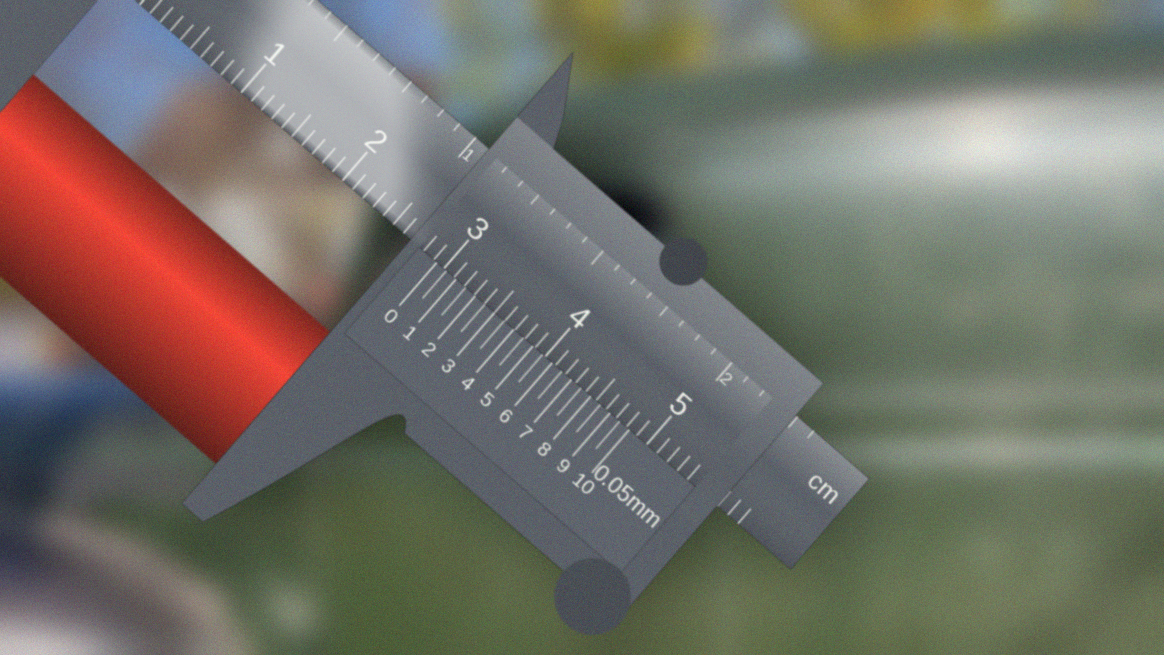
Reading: 29.3 mm
